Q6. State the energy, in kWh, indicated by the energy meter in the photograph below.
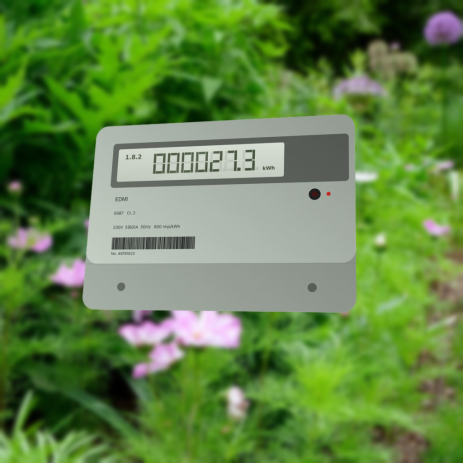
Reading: 27.3 kWh
